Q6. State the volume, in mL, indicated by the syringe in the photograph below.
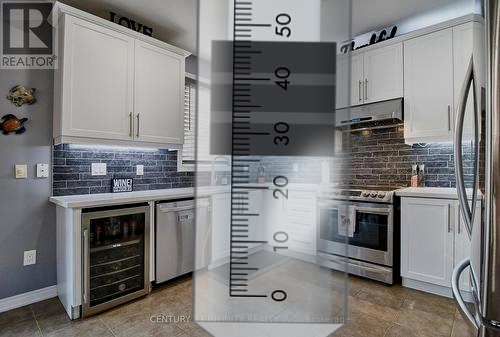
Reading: 26 mL
